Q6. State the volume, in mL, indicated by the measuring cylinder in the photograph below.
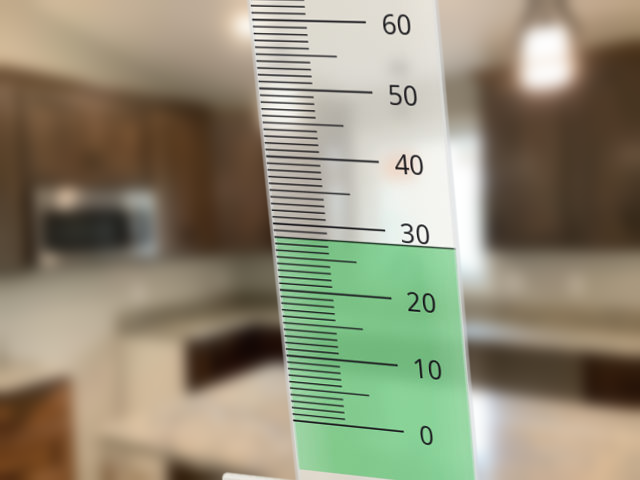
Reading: 28 mL
